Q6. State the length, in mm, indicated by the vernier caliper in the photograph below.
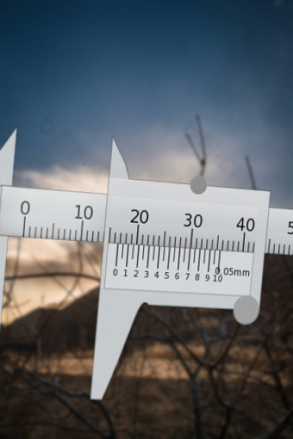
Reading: 16.6 mm
